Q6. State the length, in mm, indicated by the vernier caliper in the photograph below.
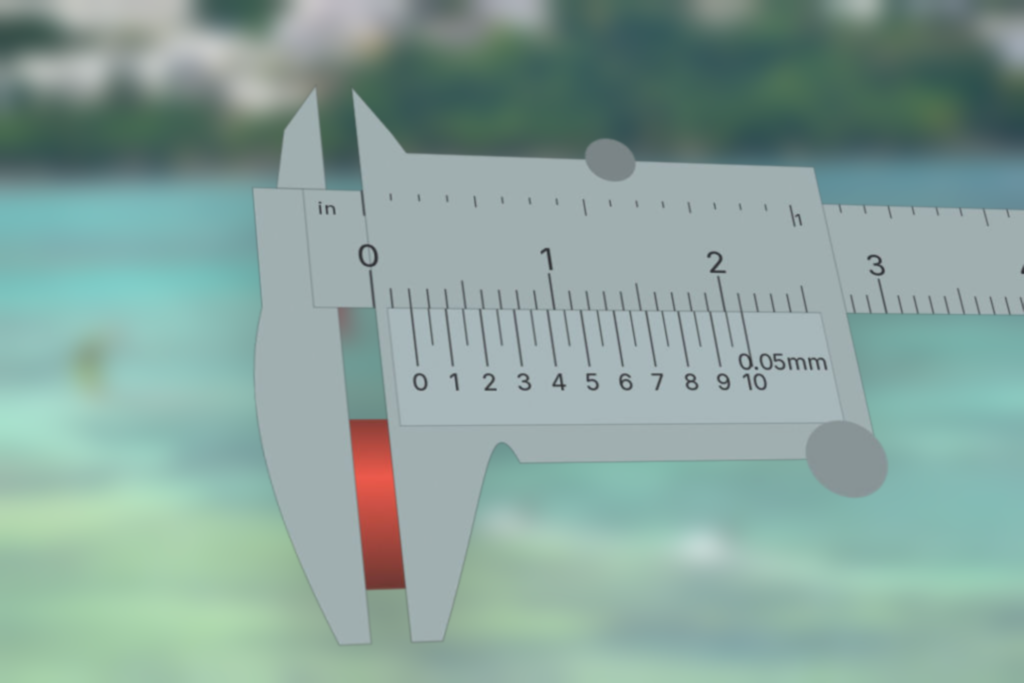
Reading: 2.0 mm
